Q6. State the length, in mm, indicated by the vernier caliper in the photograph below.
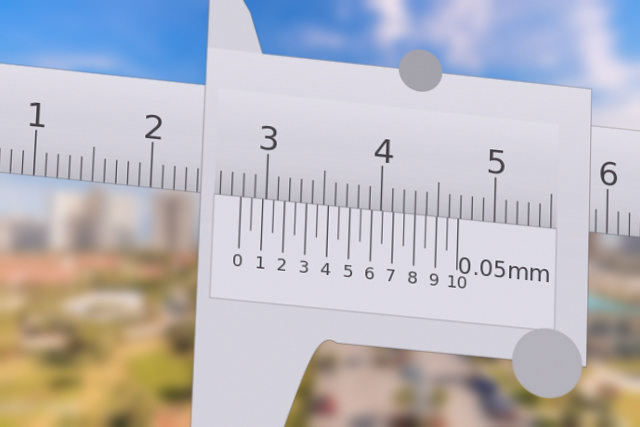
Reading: 27.8 mm
